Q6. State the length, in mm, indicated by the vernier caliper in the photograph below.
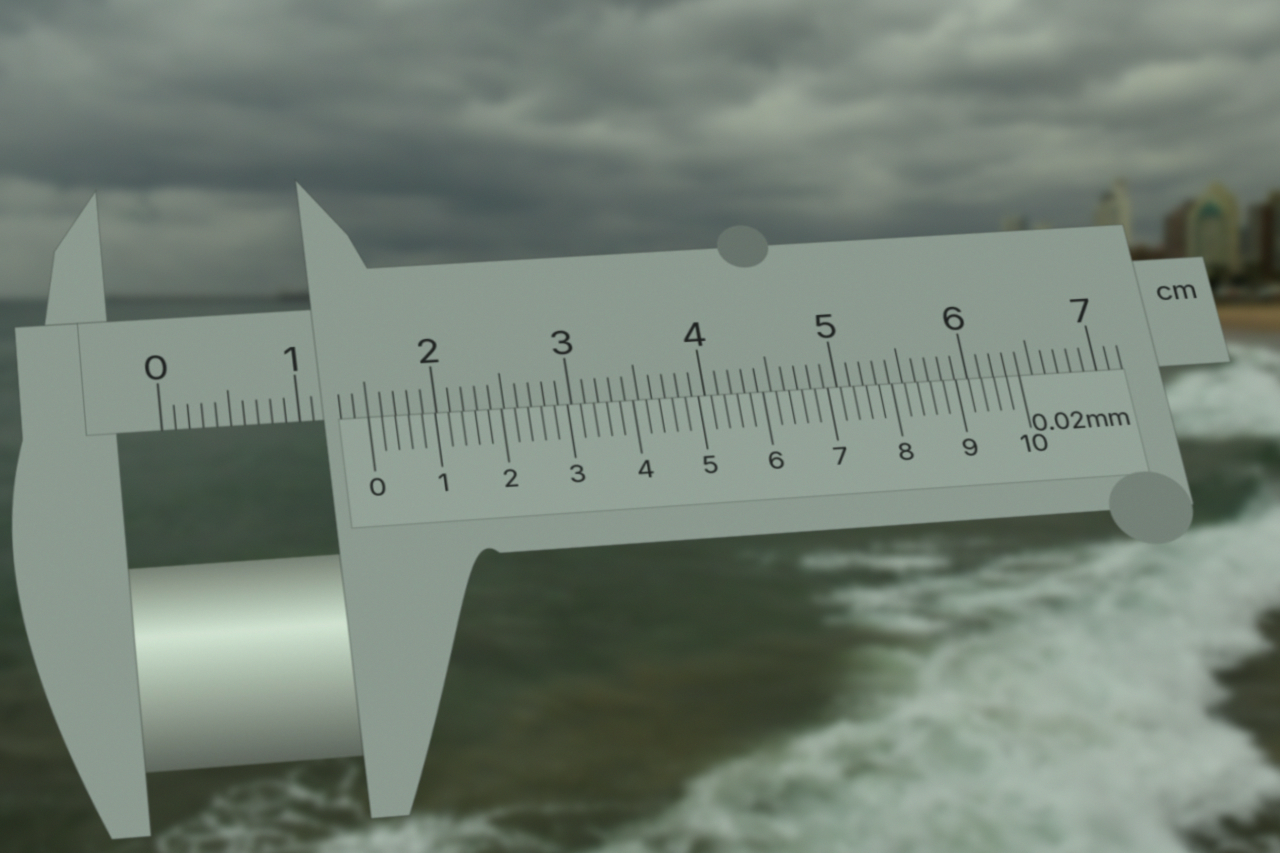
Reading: 15.0 mm
